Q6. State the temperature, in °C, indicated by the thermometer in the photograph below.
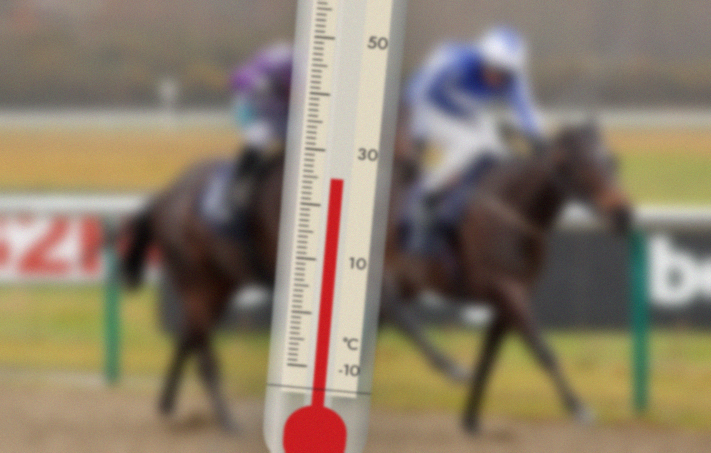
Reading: 25 °C
